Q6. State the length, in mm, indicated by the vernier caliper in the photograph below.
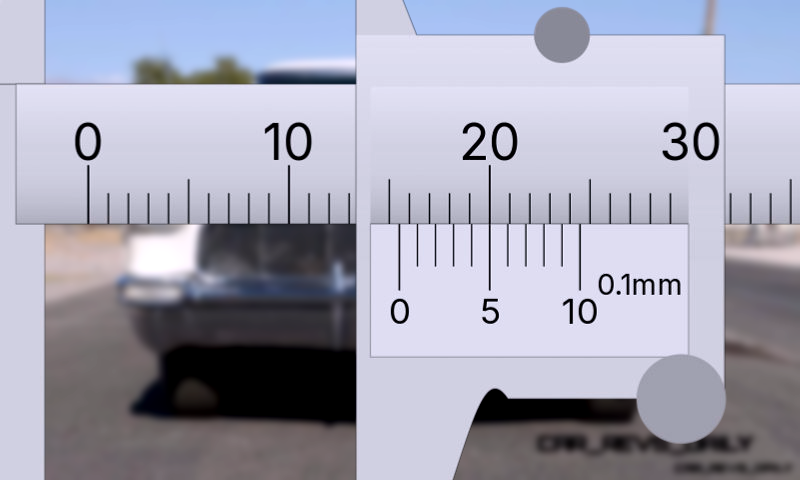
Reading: 15.5 mm
